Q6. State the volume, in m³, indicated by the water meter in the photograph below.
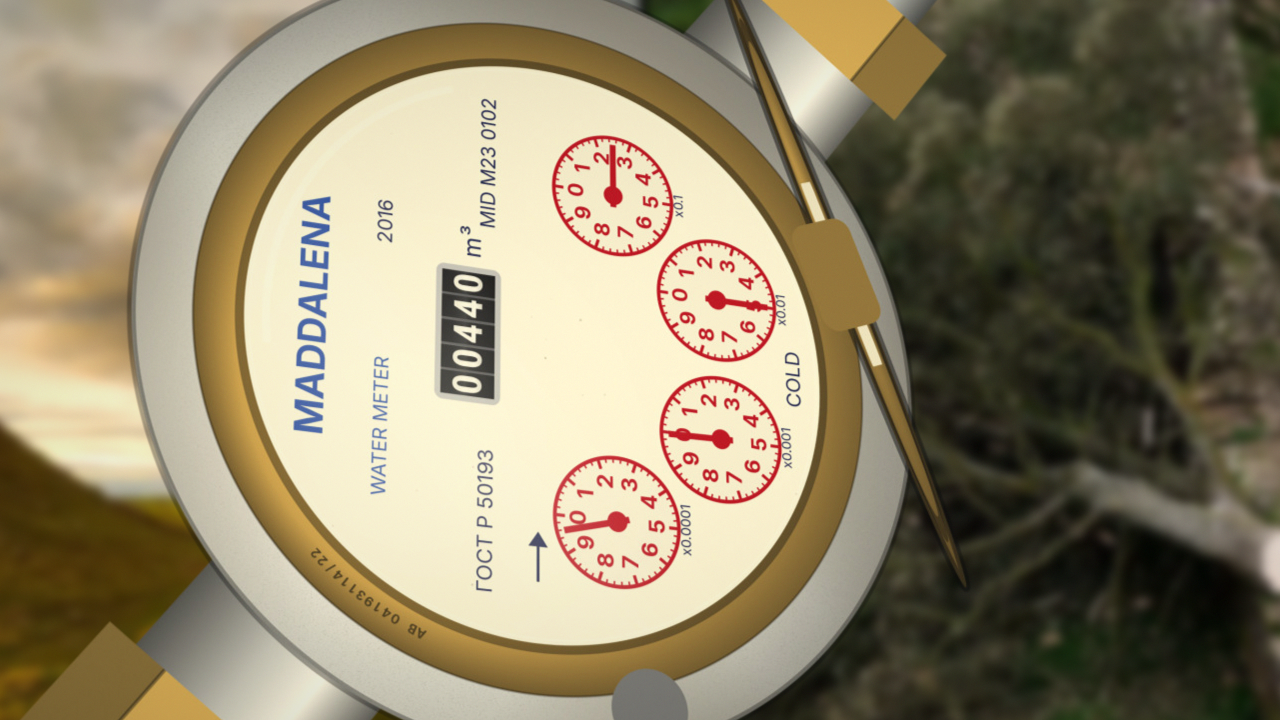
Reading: 440.2499 m³
